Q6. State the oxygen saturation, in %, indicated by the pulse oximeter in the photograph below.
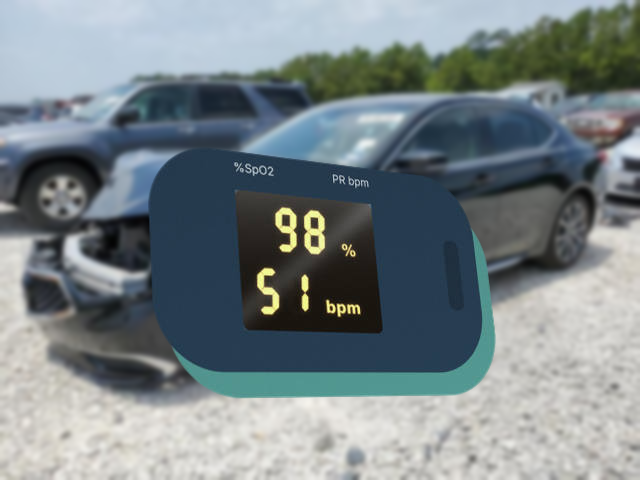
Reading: 98 %
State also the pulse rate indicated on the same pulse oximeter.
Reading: 51 bpm
